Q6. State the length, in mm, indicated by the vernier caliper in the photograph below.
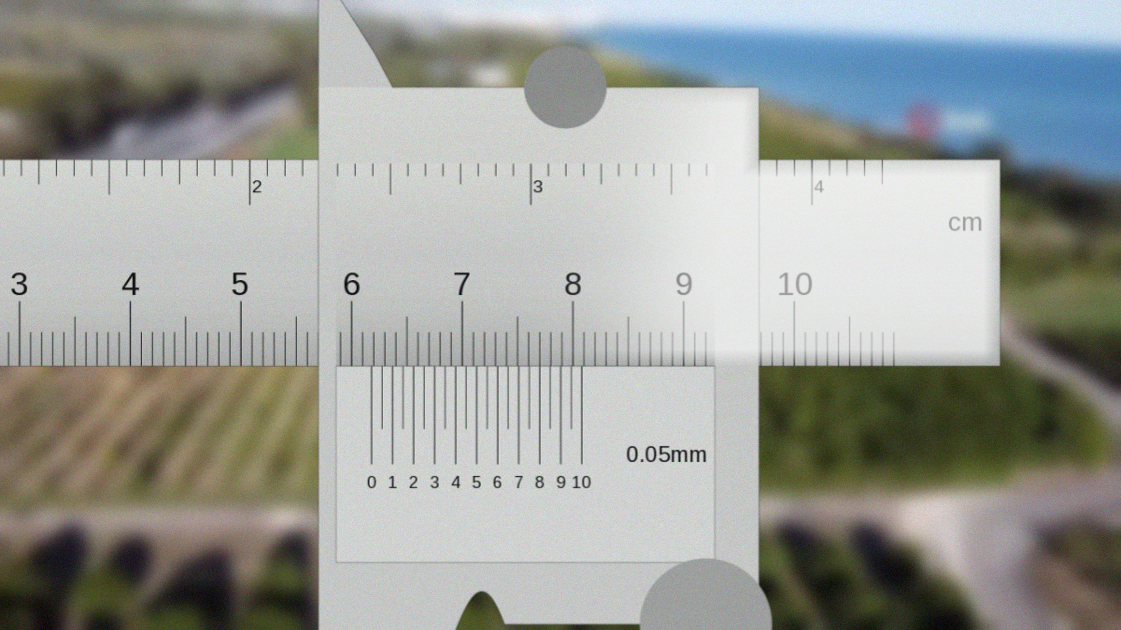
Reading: 61.8 mm
